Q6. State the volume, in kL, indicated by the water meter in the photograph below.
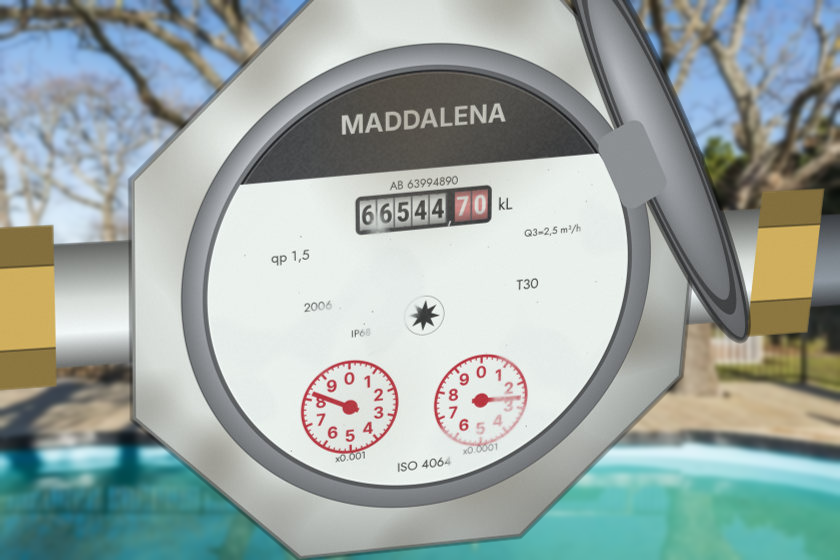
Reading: 66544.7082 kL
